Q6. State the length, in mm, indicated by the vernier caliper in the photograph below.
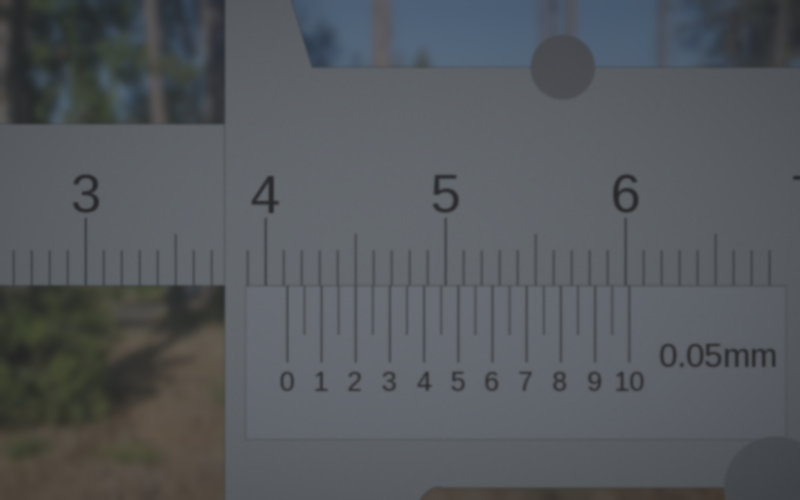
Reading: 41.2 mm
